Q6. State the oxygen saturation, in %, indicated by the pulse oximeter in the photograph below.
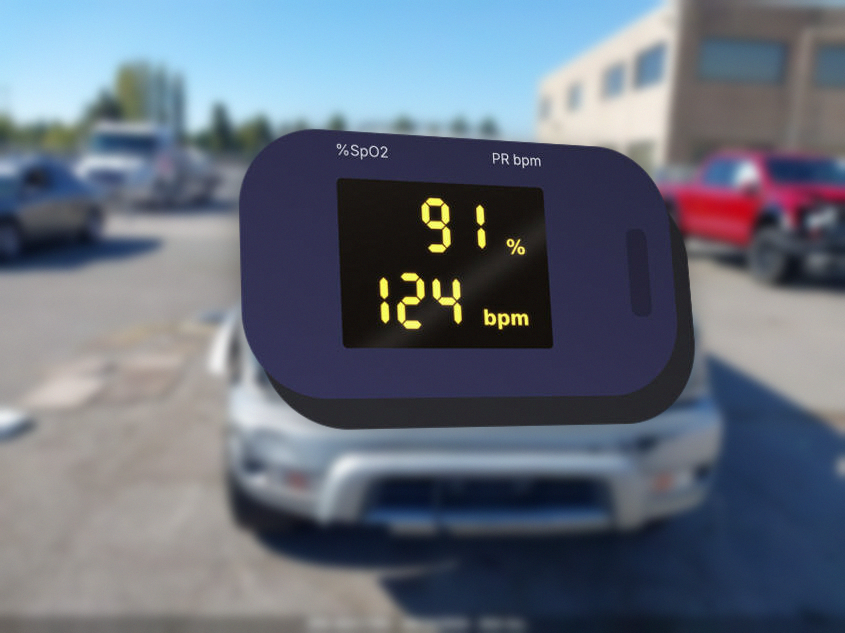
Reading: 91 %
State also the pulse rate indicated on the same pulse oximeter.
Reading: 124 bpm
